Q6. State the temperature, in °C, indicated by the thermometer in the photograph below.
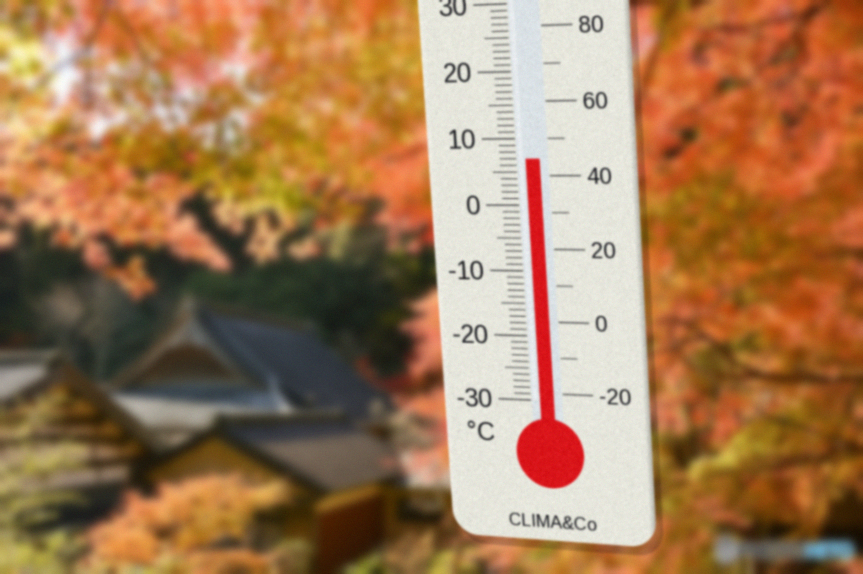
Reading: 7 °C
